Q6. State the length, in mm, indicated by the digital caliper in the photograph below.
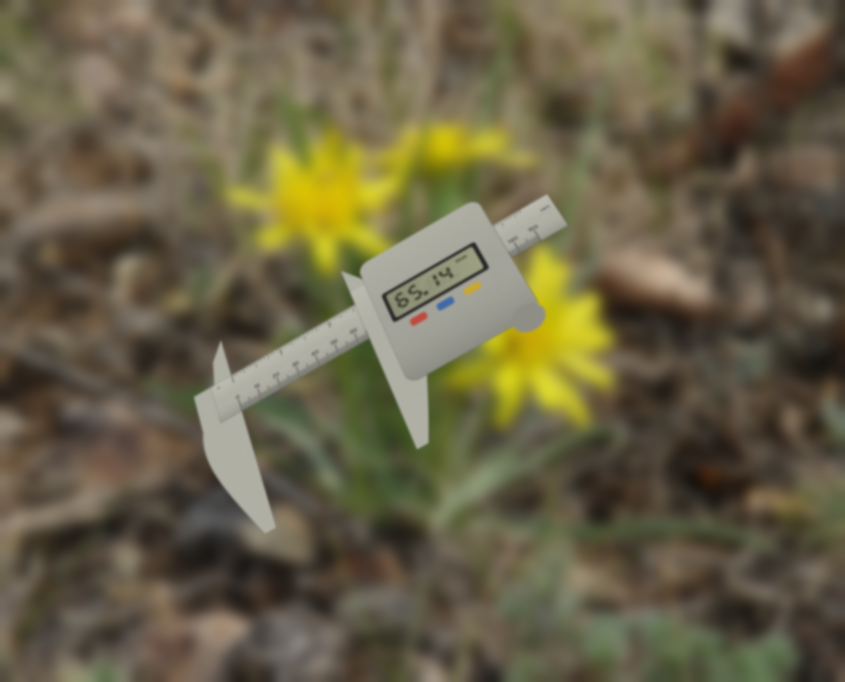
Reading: 65.14 mm
